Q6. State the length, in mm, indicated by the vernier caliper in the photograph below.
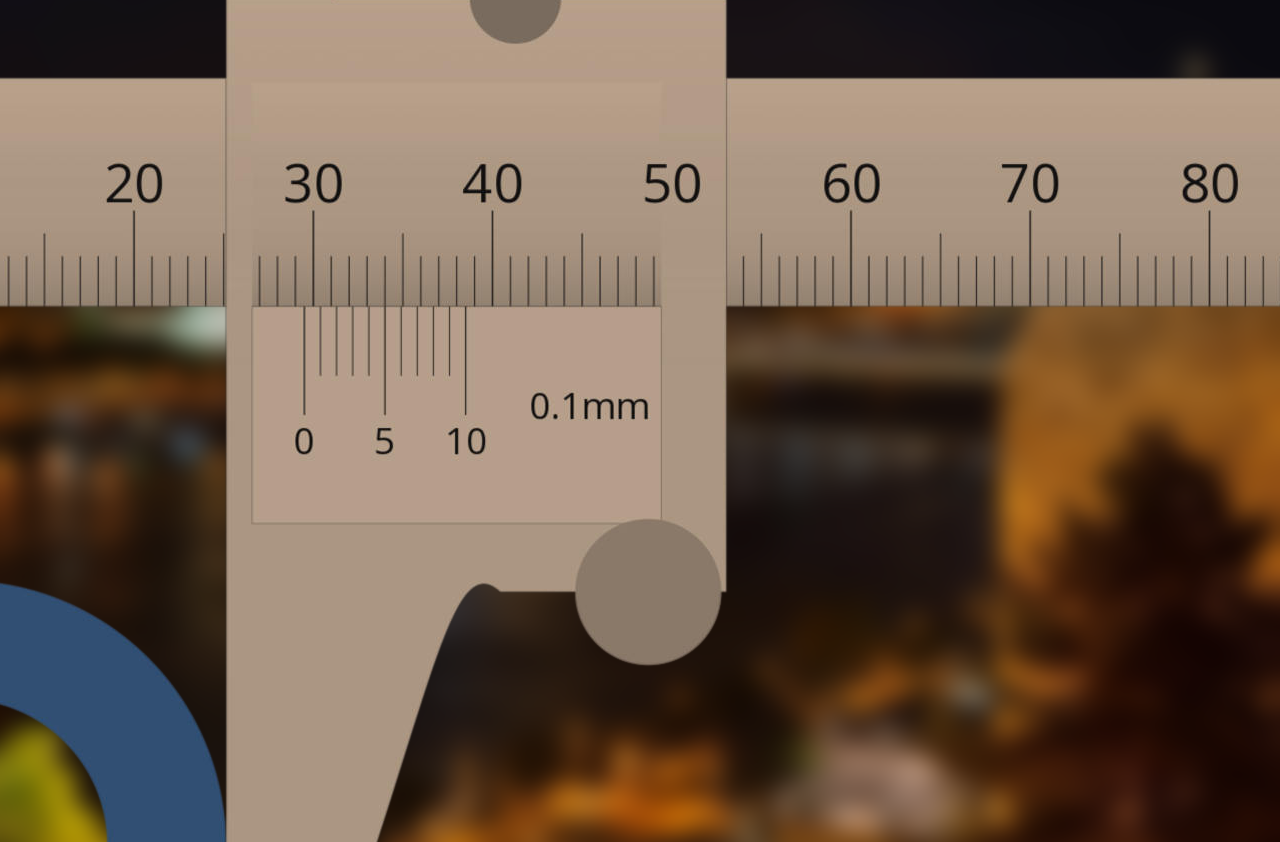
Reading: 29.5 mm
